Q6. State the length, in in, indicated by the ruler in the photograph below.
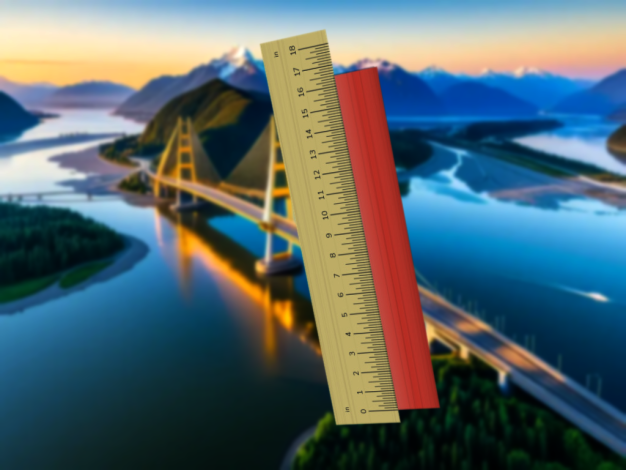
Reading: 16.5 in
